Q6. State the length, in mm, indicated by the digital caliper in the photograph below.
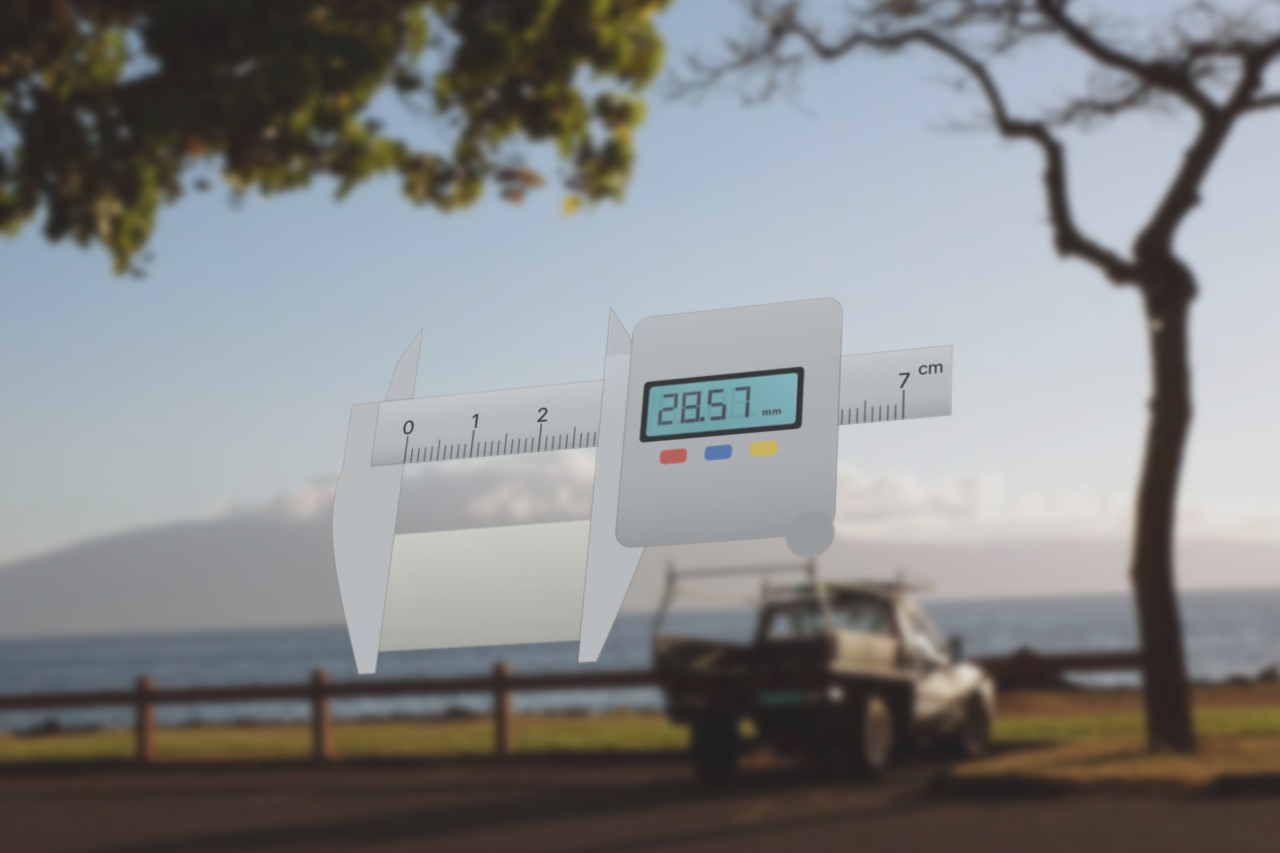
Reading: 28.57 mm
